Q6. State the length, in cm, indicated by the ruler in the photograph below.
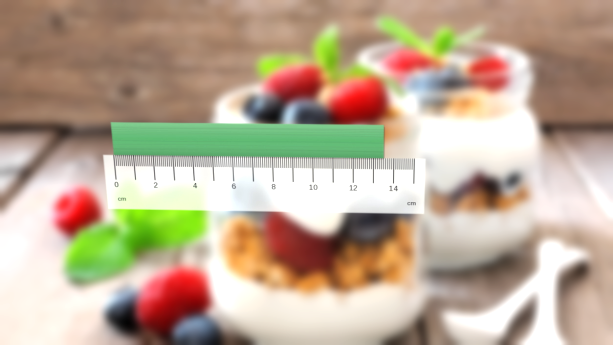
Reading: 13.5 cm
